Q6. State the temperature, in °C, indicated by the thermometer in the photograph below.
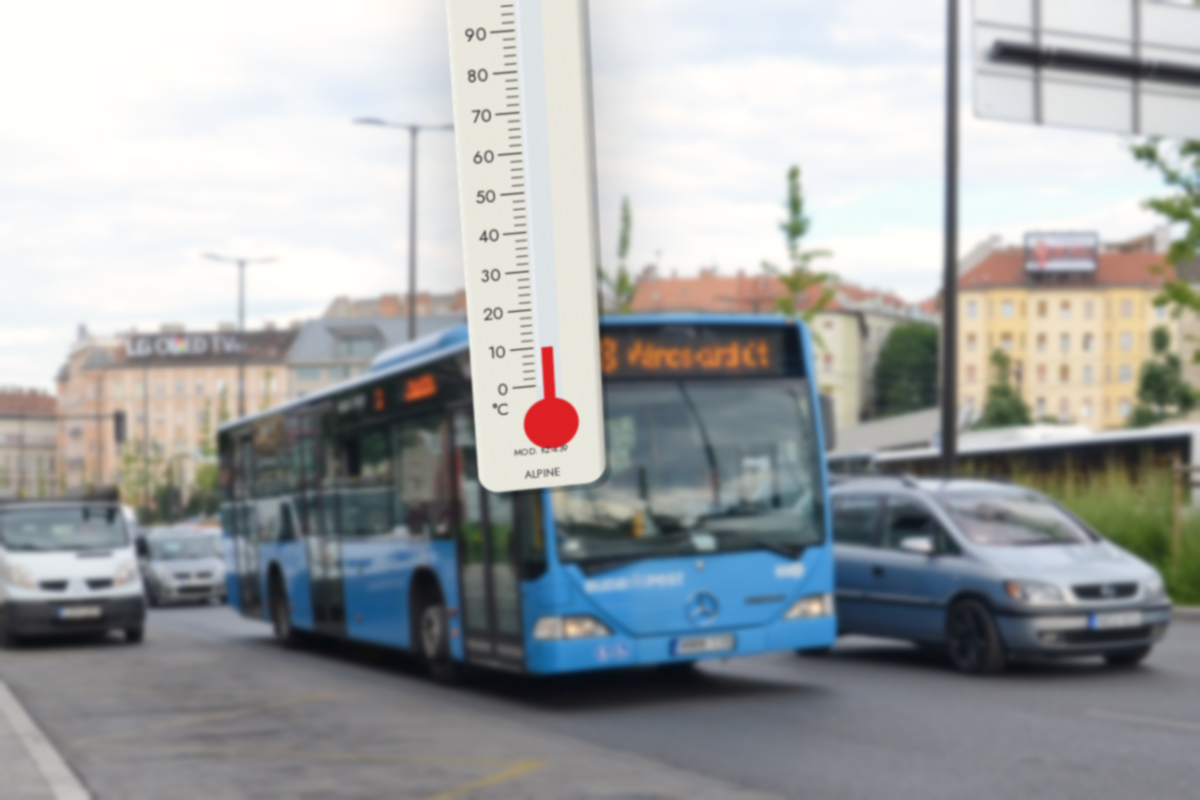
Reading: 10 °C
